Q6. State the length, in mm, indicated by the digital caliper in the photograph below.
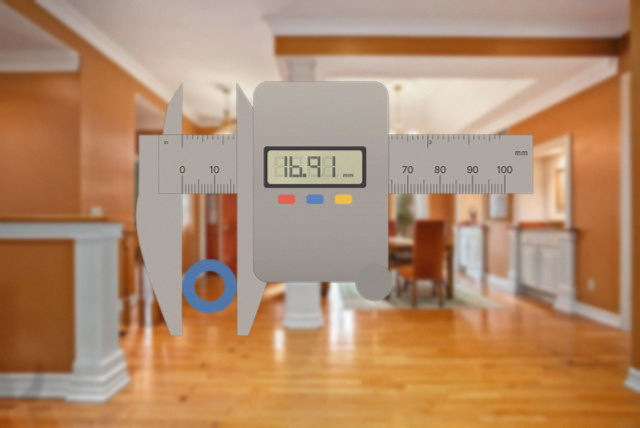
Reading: 16.91 mm
